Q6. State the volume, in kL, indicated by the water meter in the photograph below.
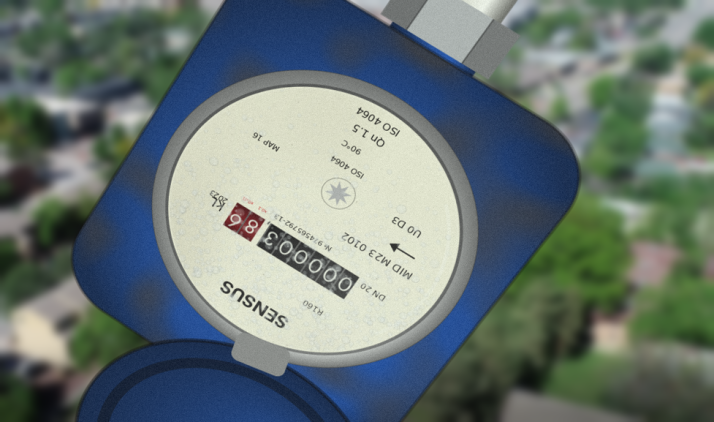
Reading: 3.86 kL
